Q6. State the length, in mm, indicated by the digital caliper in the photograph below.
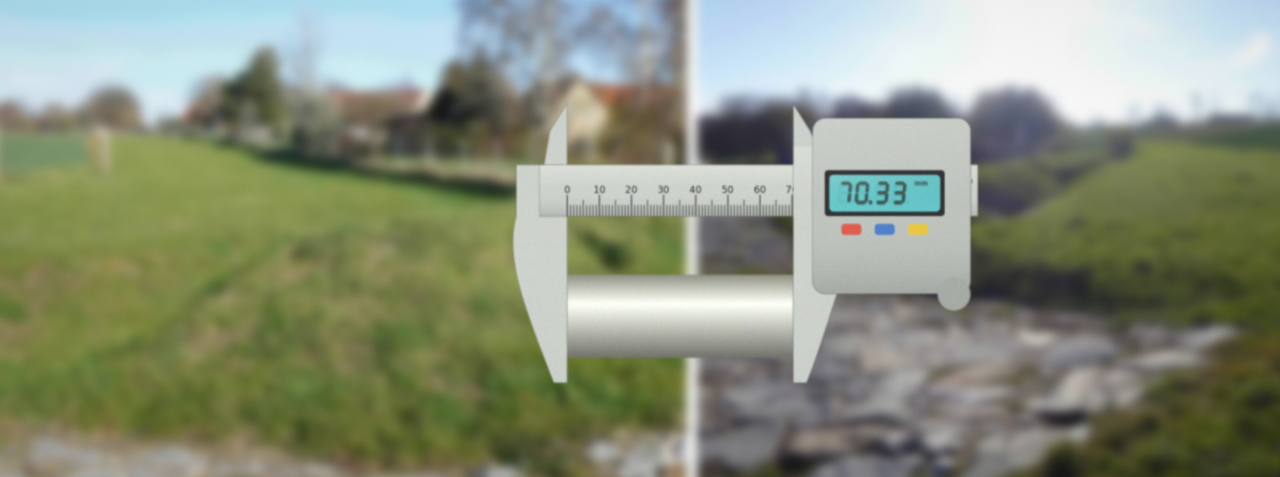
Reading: 70.33 mm
